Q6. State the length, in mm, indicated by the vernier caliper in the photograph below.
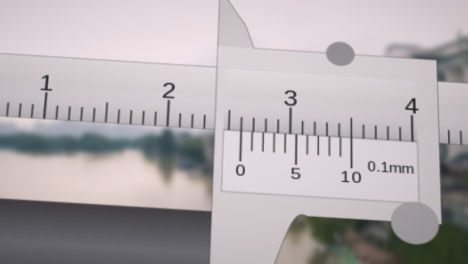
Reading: 26.0 mm
